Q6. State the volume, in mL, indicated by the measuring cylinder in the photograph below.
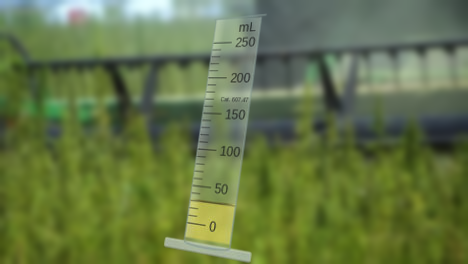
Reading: 30 mL
